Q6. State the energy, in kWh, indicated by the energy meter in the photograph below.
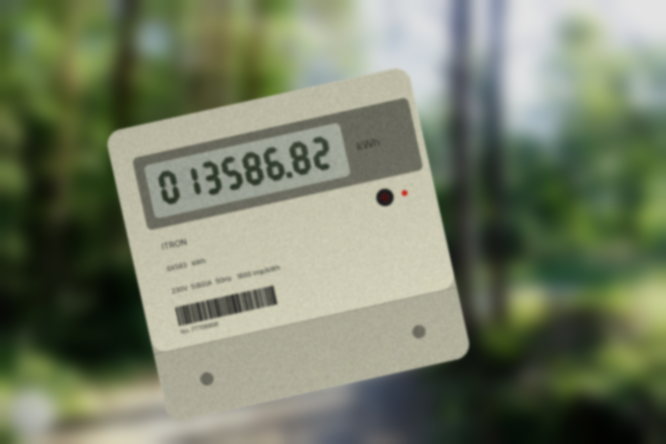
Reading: 13586.82 kWh
